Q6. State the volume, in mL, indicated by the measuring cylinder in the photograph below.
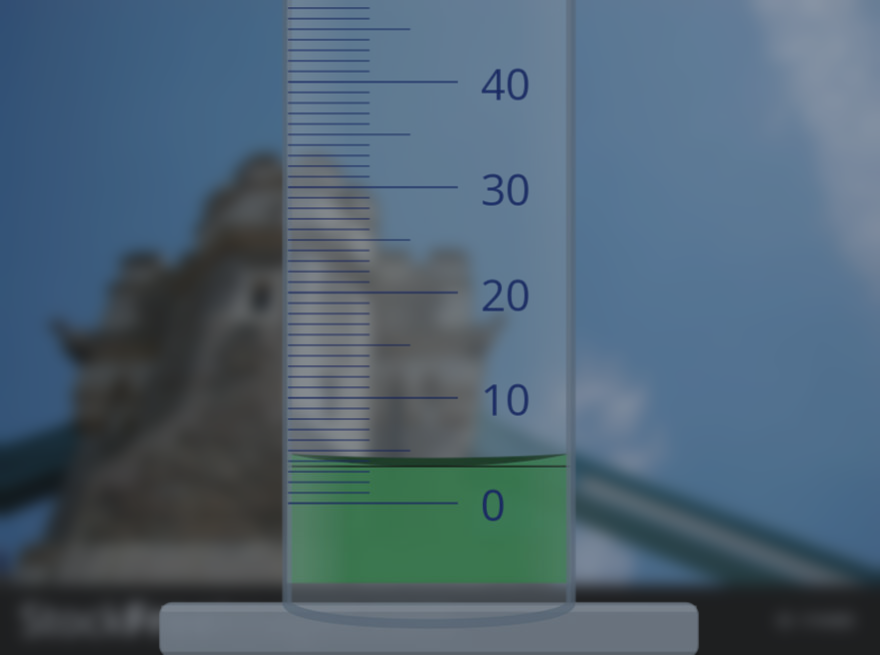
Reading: 3.5 mL
